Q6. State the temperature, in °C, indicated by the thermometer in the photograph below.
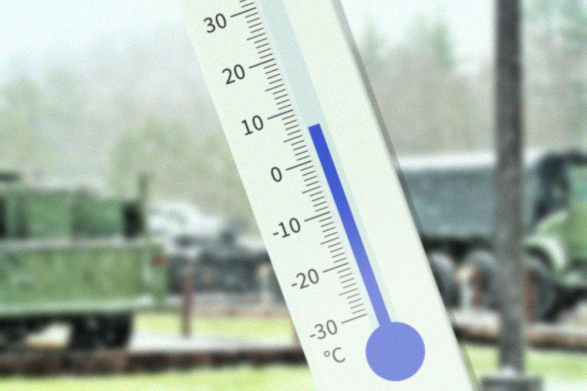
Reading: 6 °C
